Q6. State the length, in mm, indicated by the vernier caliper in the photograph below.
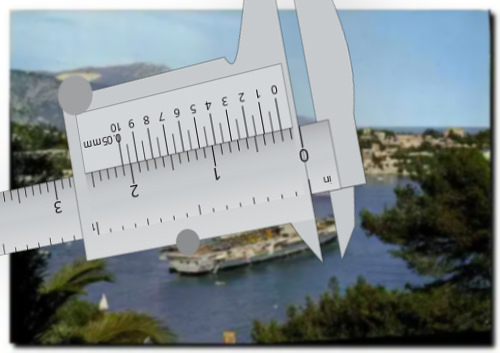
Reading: 2.0 mm
